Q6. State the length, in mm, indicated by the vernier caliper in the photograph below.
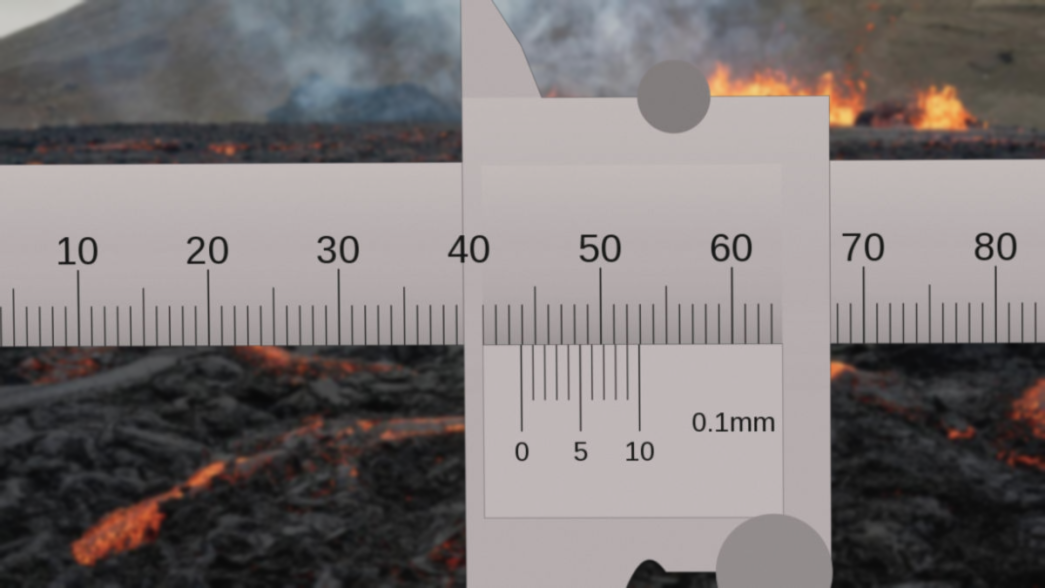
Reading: 43.9 mm
